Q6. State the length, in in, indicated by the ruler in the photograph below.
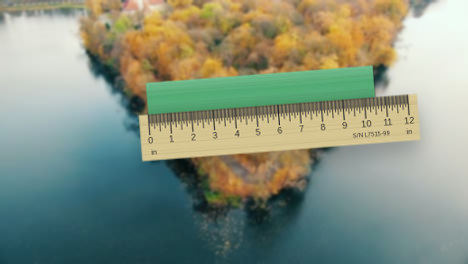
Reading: 10.5 in
